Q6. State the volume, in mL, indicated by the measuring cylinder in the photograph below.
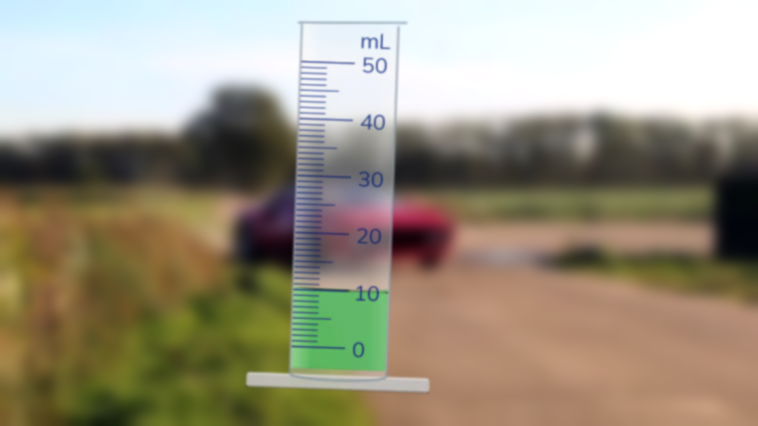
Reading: 10 mL
